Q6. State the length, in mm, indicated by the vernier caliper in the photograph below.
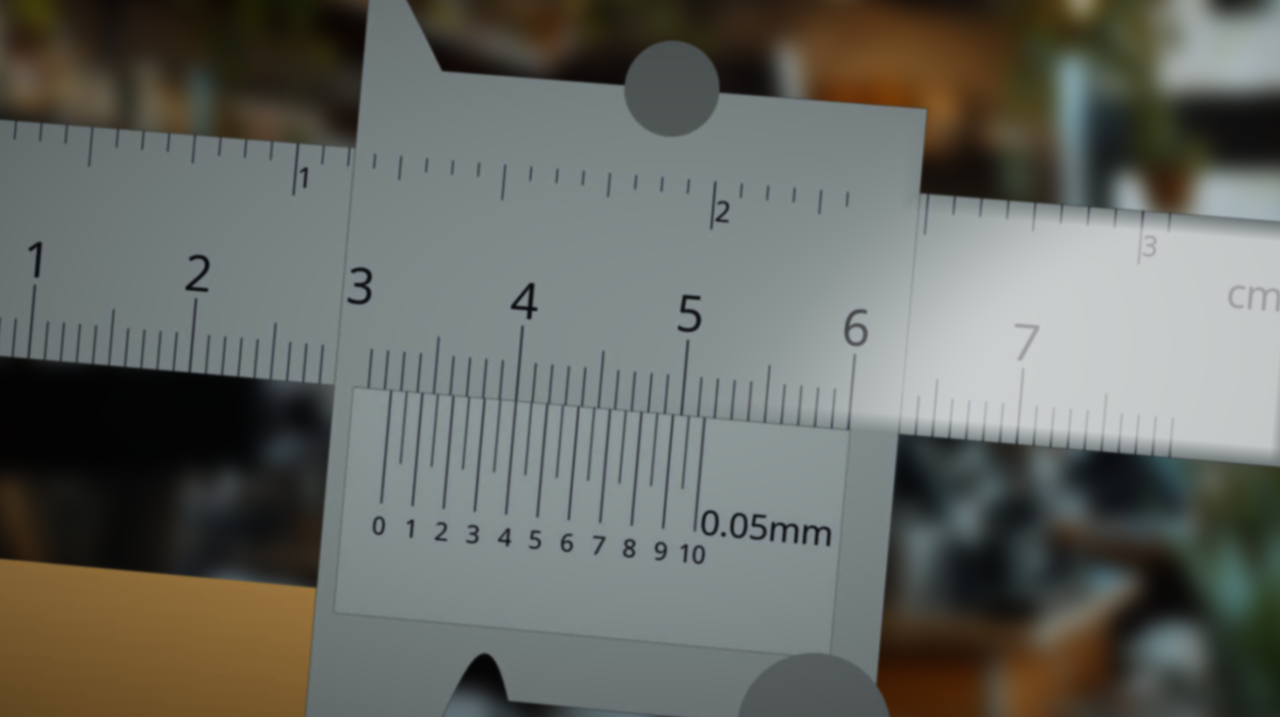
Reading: 32.4 mm
